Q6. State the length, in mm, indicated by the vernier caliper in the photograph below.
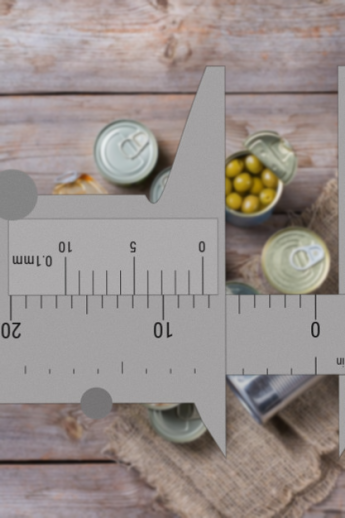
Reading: 7.4 mm
